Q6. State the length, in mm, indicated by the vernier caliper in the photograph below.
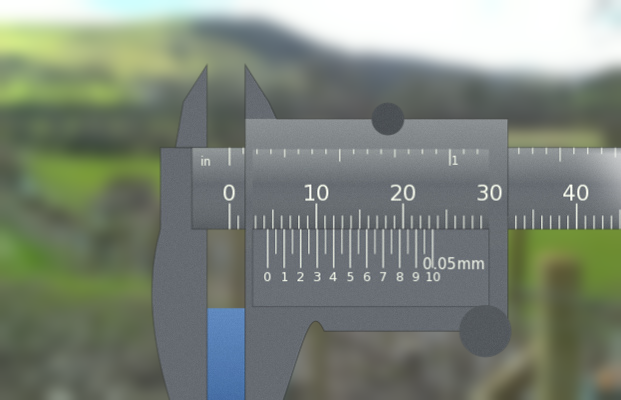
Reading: 4.4 mm
